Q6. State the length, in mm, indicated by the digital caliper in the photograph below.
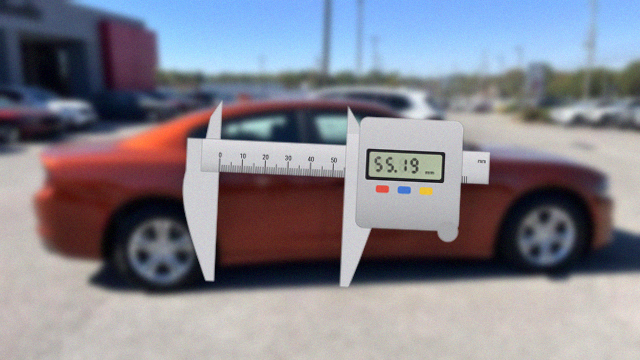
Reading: 55.19 mm
